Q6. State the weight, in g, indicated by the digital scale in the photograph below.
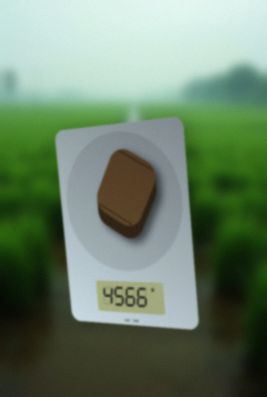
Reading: 4566 g
